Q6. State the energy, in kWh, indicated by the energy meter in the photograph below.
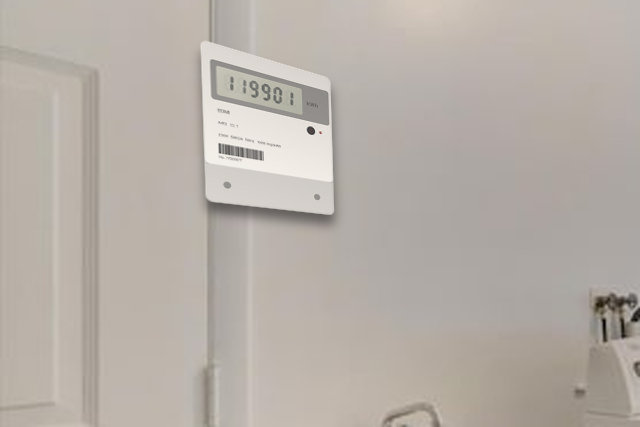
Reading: 119901 kWh
